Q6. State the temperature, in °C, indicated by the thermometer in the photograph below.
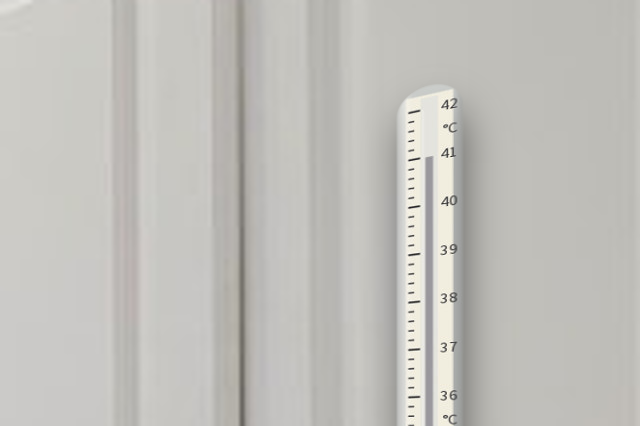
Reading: 41 °C
